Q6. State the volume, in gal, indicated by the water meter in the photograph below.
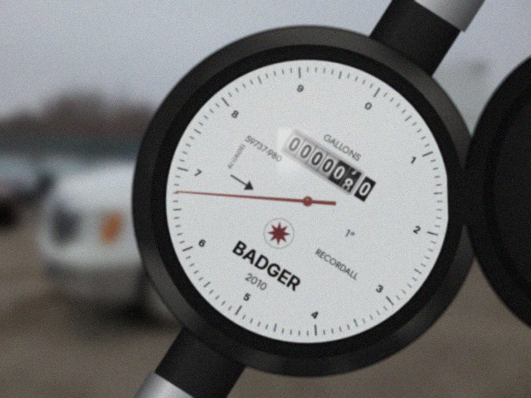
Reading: 76.7 gal
